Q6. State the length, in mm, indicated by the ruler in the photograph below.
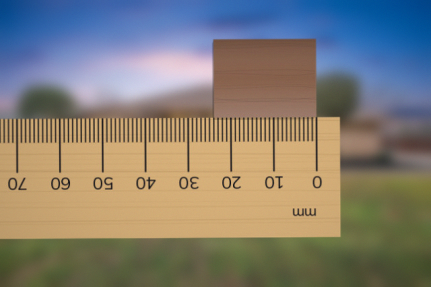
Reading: 24 mm
